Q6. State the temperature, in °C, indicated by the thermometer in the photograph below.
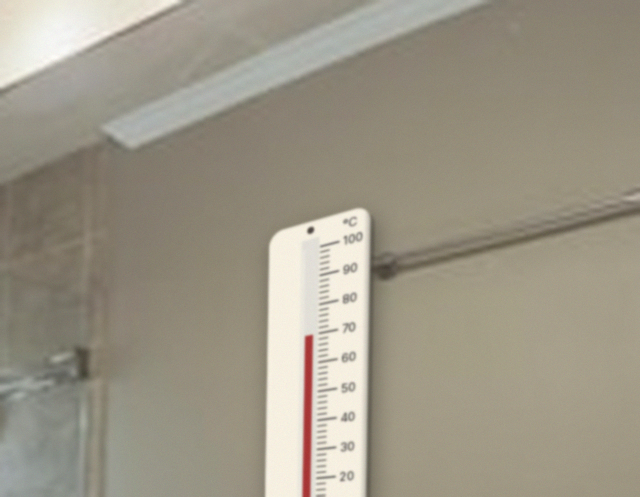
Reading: 70 °C
